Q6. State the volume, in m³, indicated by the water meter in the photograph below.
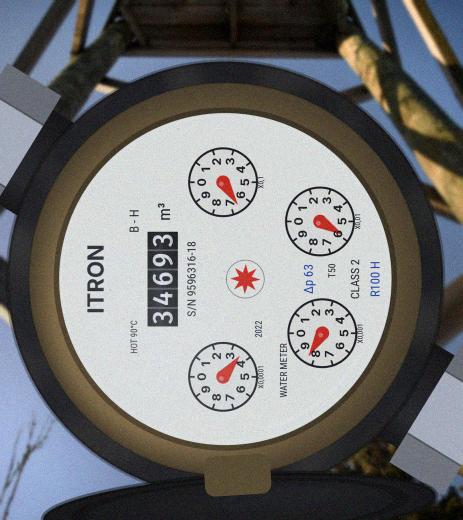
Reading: 34693.6583 m³
